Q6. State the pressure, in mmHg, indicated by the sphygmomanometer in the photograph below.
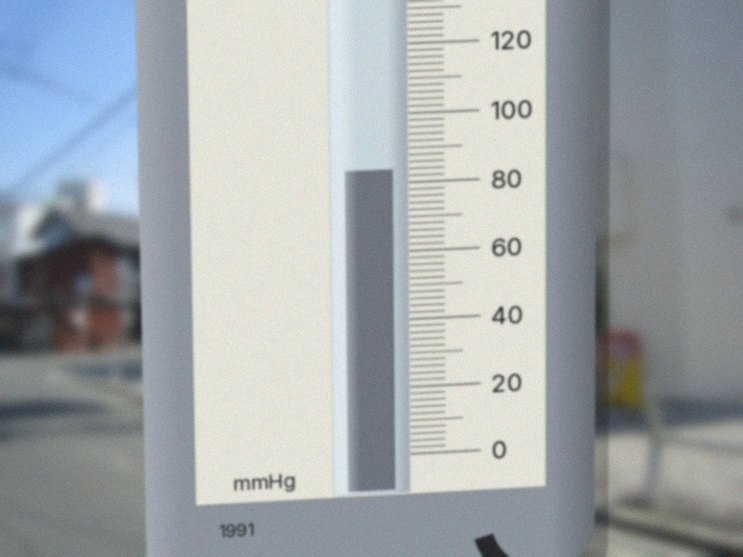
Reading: 84 mmHg
